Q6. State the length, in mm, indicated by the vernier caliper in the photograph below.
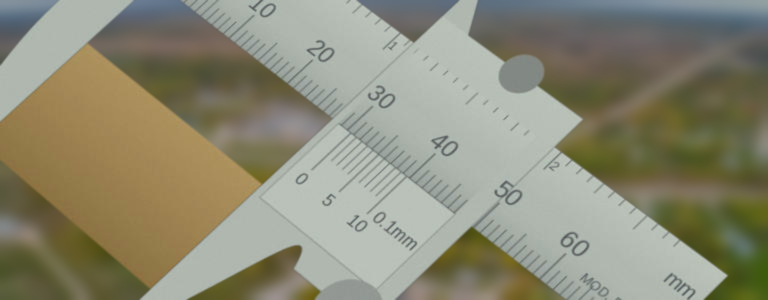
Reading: 30.6 mm
